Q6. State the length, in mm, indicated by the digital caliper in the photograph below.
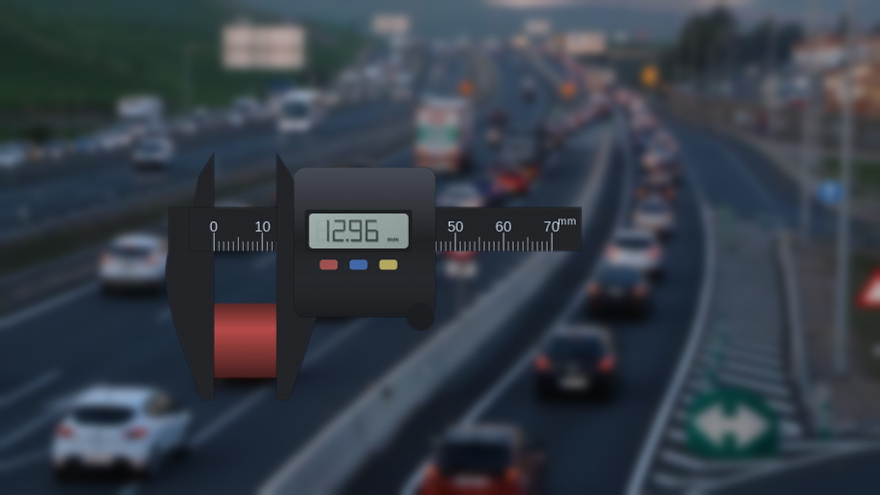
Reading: 12.96 mm
